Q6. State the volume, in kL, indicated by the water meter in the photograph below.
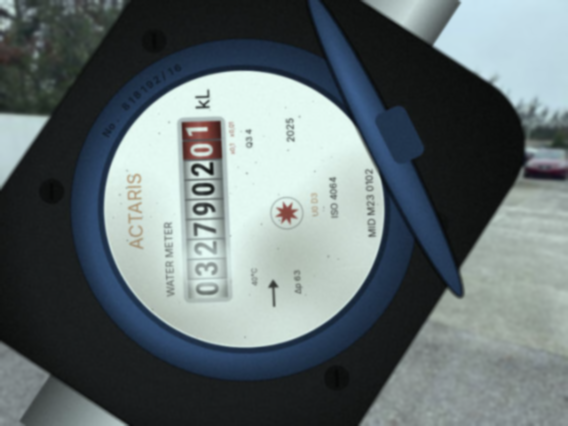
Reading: 327902.01 kL
